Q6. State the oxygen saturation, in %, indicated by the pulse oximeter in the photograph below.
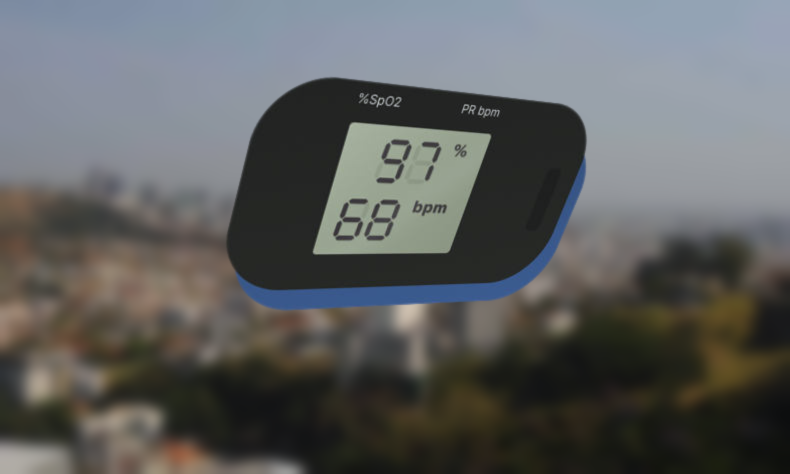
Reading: 97 %
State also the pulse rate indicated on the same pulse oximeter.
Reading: 68 bpm
